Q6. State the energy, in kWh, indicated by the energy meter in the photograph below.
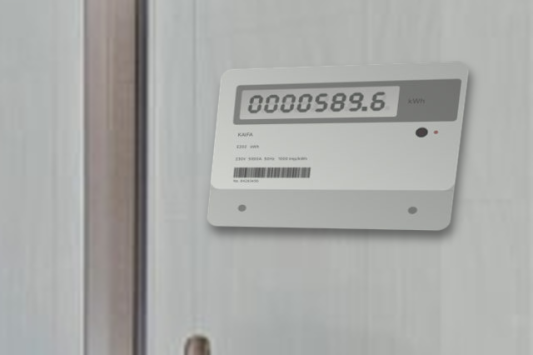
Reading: 589.6 kWh
